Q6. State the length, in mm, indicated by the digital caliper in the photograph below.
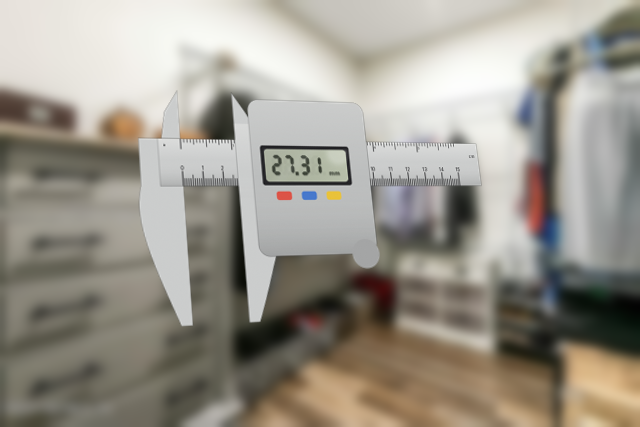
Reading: 27.31 mm
